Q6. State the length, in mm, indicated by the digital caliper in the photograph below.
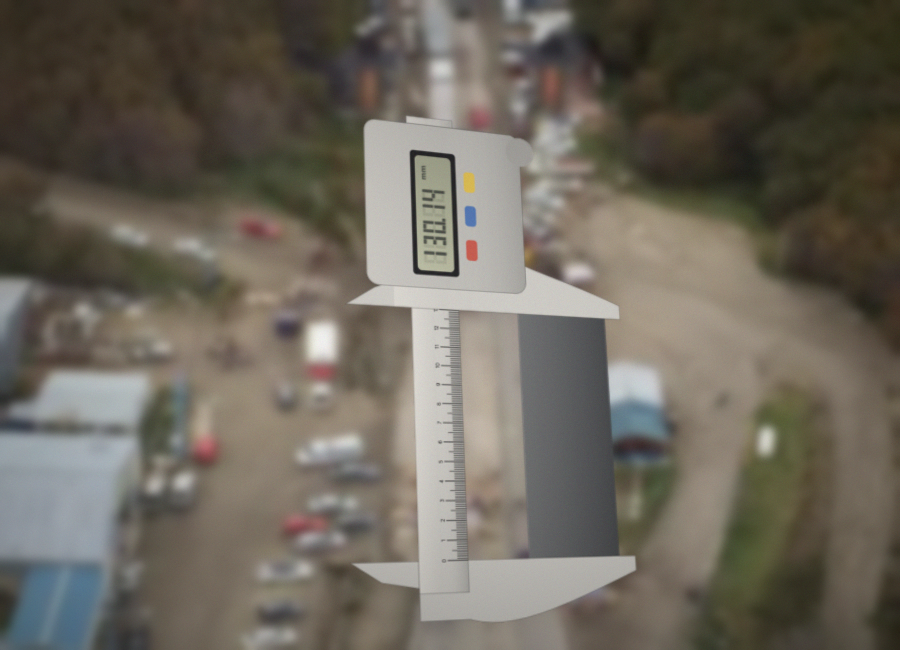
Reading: 130.14 mm
